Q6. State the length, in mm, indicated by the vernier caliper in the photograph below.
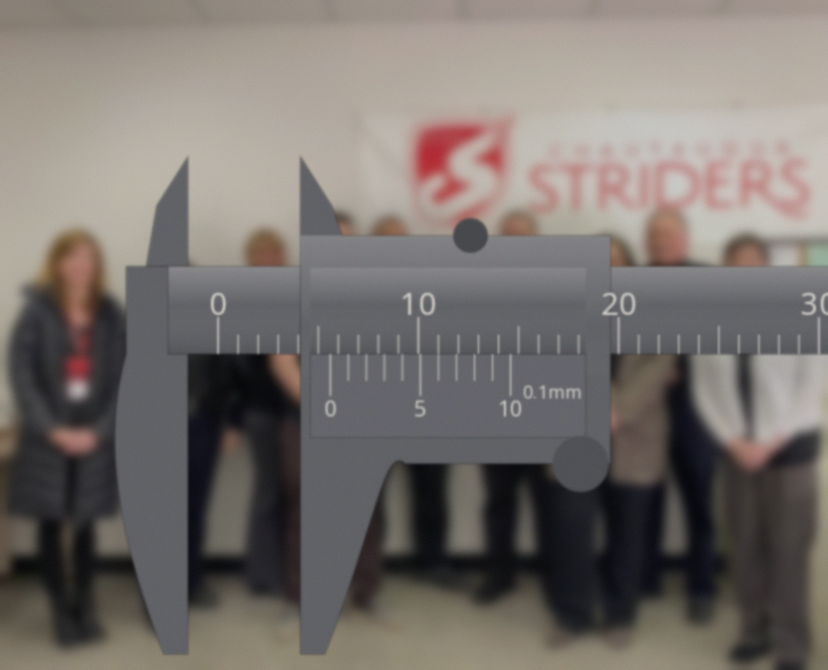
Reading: 5.6 mm
